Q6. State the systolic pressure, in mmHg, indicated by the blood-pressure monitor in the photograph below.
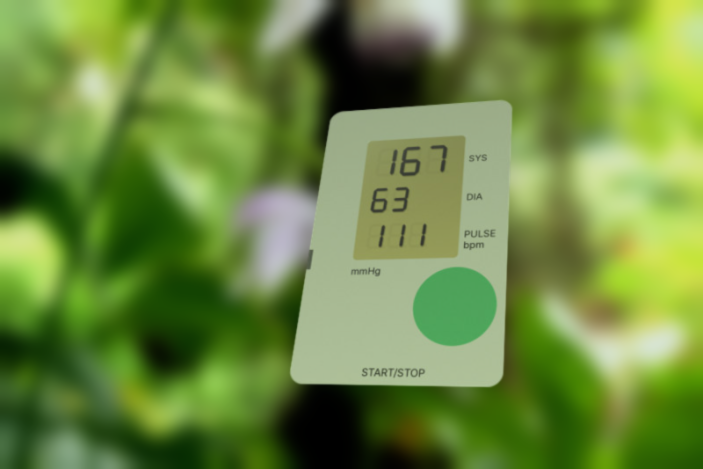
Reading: 167 mmHg
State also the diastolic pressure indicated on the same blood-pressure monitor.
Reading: 63 mmHg
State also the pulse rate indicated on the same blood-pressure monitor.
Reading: 111 bpm
